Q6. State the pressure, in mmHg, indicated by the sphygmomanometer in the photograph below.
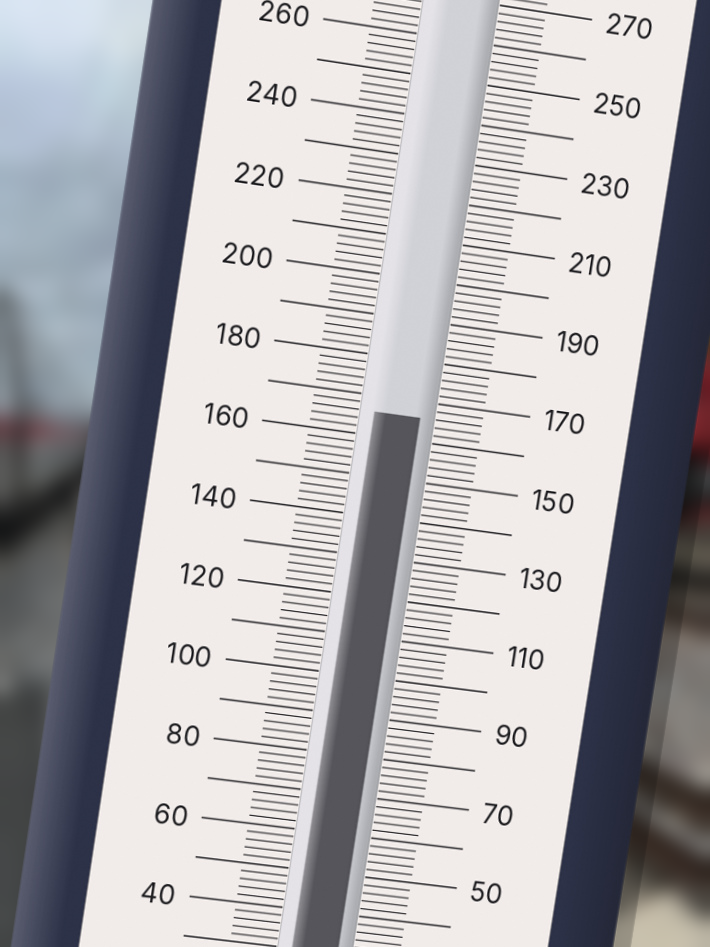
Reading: 166 mmHg
